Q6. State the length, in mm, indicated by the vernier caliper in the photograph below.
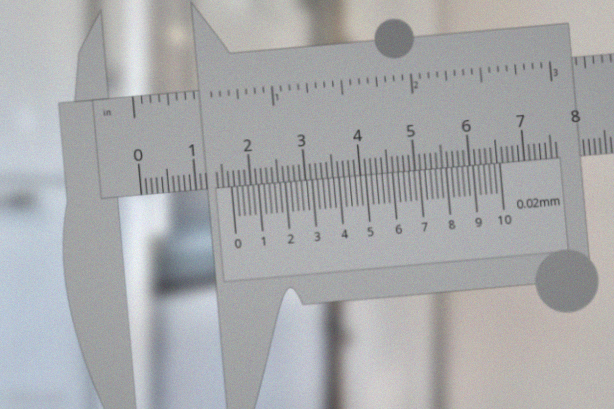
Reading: 16.5 mm
